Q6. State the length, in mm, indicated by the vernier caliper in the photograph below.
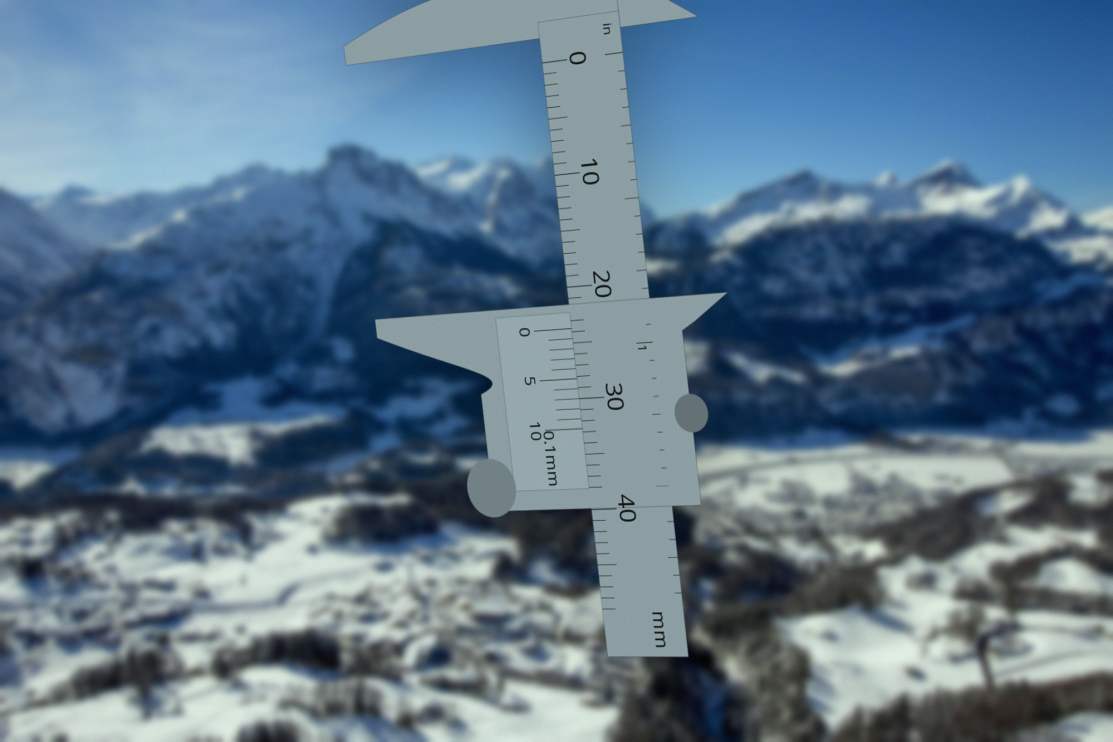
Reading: 23.7 mm
